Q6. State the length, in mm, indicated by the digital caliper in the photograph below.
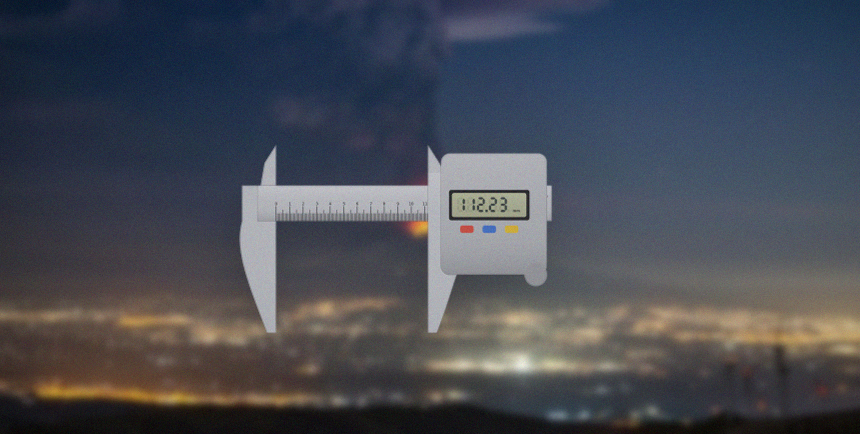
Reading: 112.23 mm
